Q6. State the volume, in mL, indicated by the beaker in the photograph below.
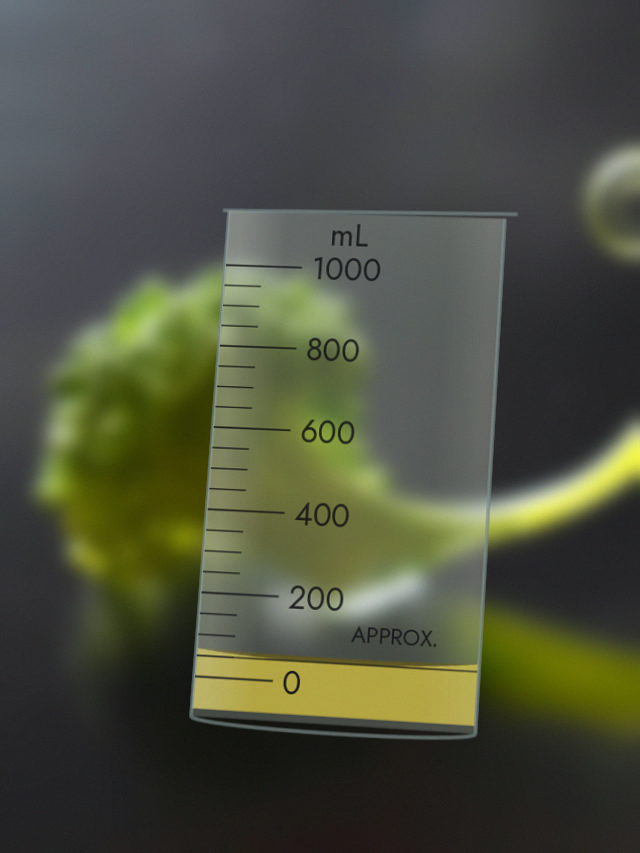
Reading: 50 mL
